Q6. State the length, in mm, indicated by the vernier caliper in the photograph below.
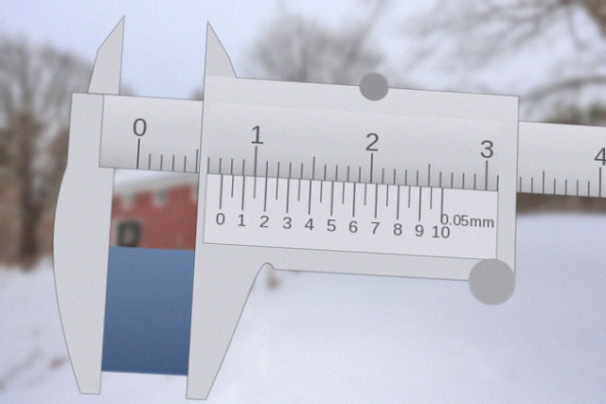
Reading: 7.2 mm
